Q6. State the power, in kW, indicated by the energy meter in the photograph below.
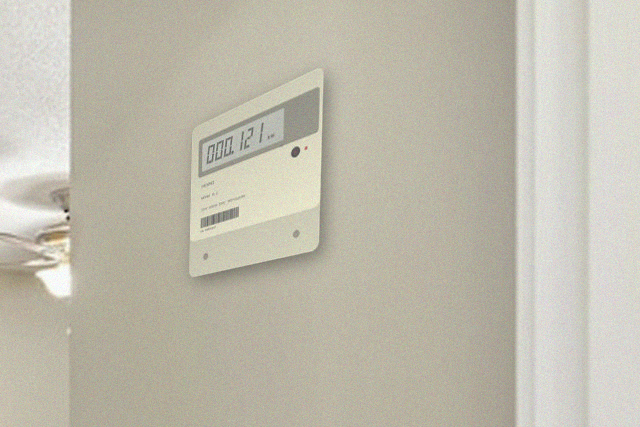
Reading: 0.121 kW
